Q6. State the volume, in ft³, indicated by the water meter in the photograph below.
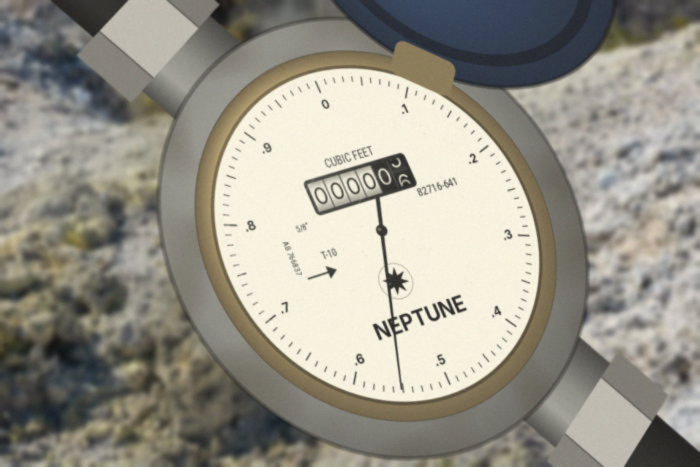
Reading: 5.55 ft³
